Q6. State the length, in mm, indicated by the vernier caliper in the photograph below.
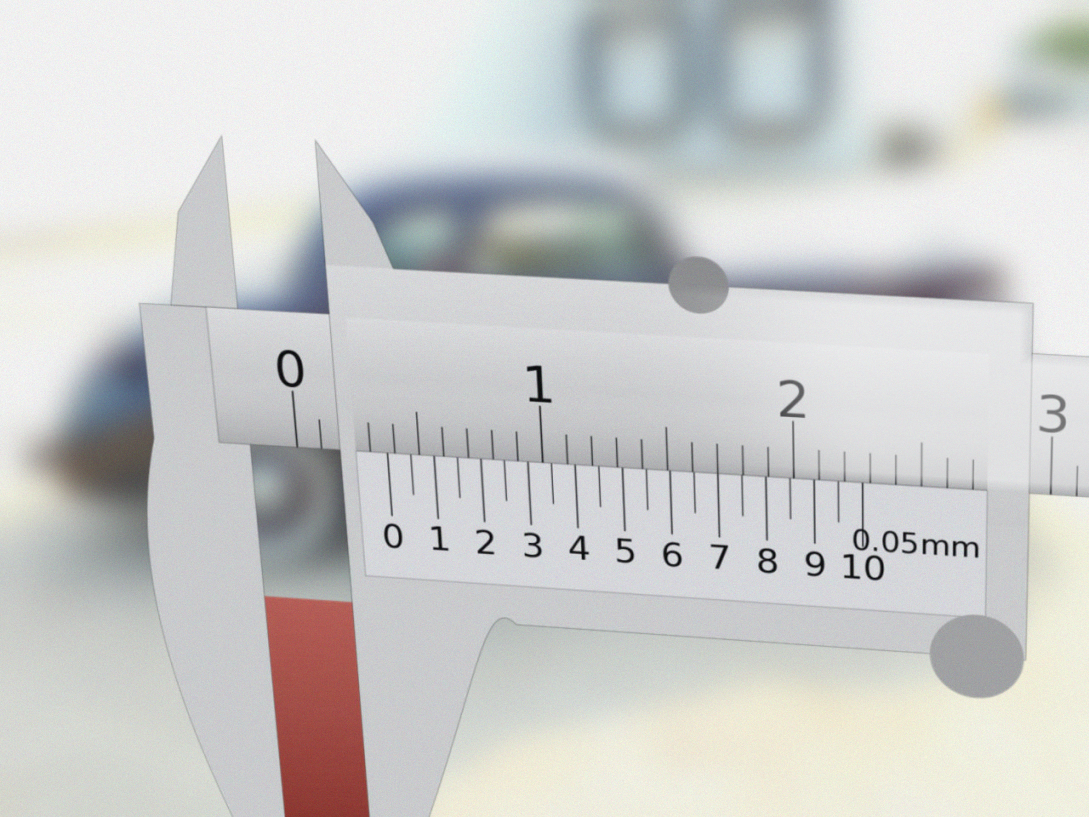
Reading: 3.70 mm
